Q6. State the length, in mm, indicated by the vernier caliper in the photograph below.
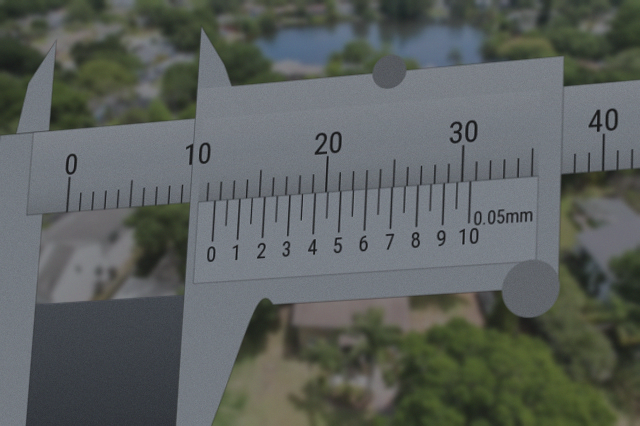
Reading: 11.6 mm
